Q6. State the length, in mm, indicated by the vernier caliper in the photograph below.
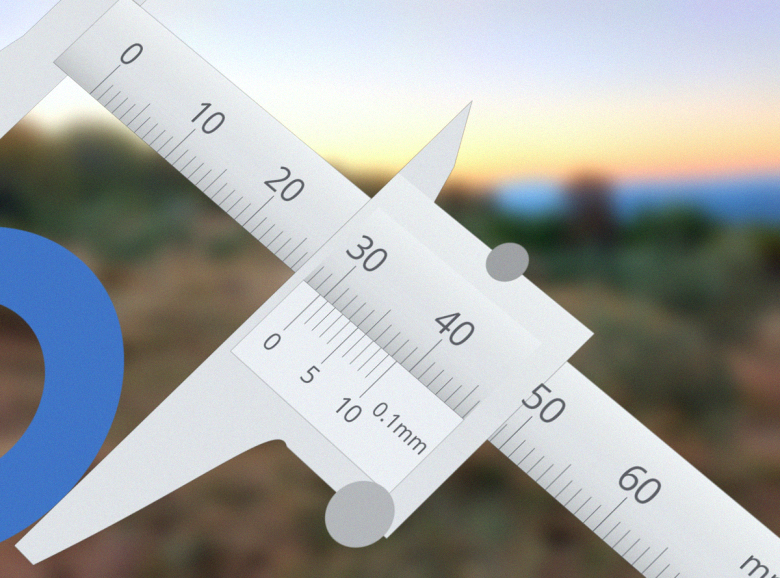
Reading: 29.6 mm
